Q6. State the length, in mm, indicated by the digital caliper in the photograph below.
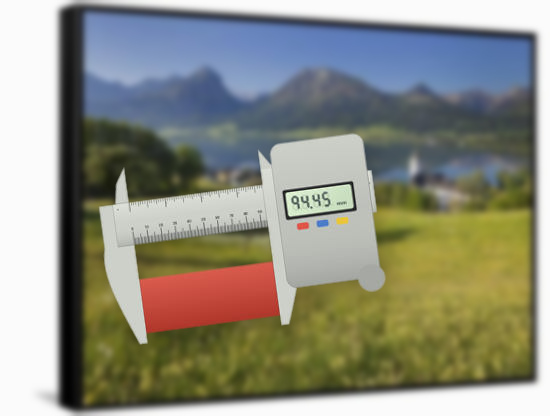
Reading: 94.45 mm
